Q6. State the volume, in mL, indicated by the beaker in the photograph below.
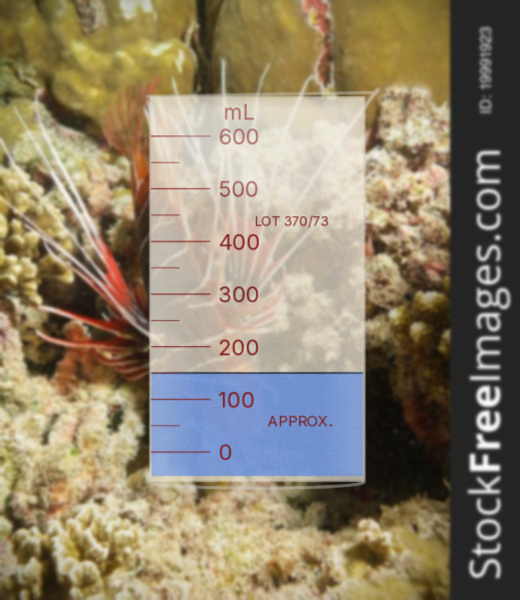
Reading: 150 mL
